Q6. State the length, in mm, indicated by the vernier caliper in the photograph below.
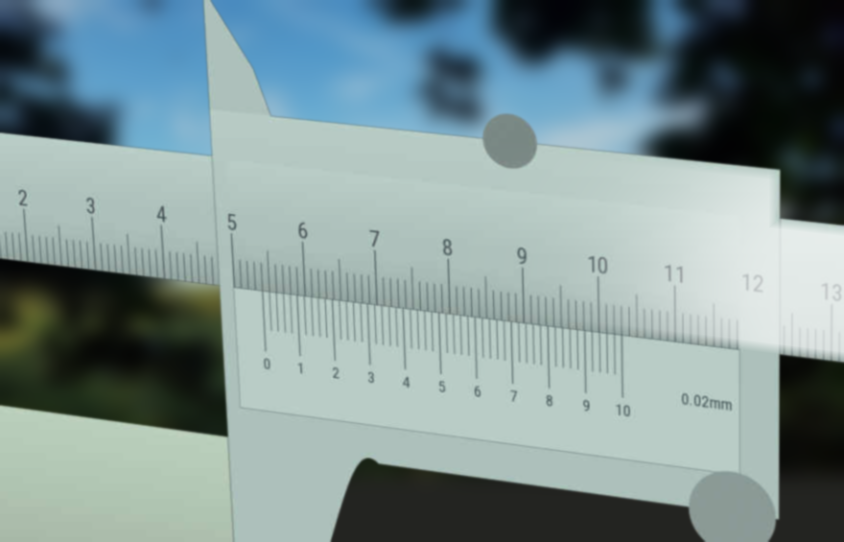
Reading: 54.0 mm
